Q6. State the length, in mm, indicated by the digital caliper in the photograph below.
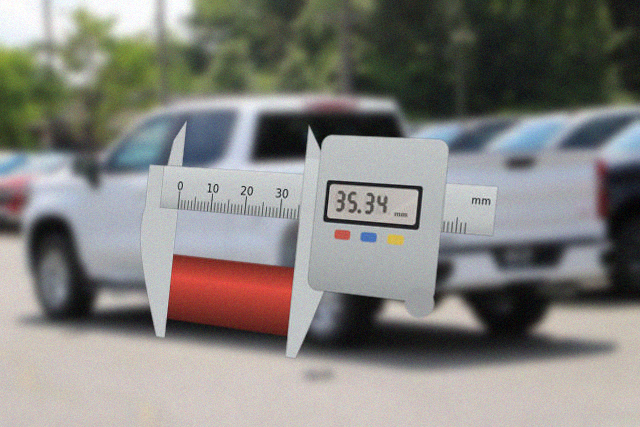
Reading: 35.34 mm
